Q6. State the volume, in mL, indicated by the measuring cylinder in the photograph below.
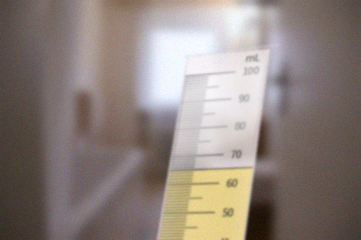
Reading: 65 mL
